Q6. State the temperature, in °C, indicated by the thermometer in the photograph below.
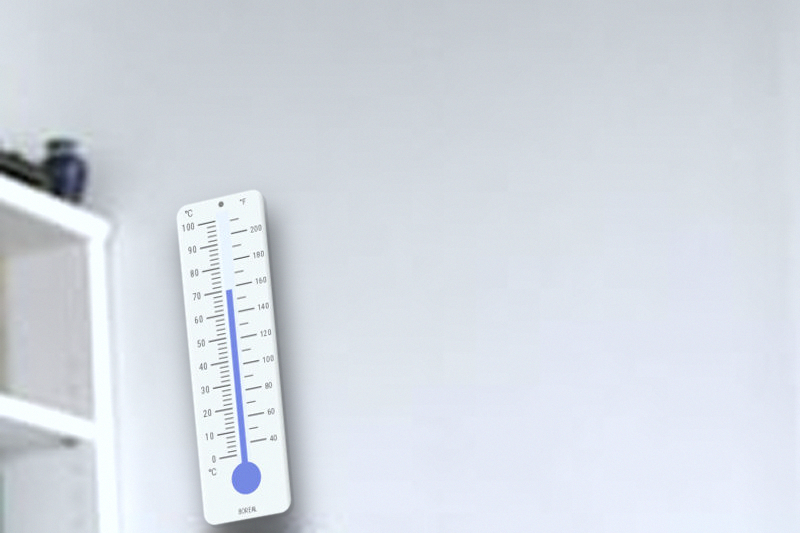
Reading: 70 °C
